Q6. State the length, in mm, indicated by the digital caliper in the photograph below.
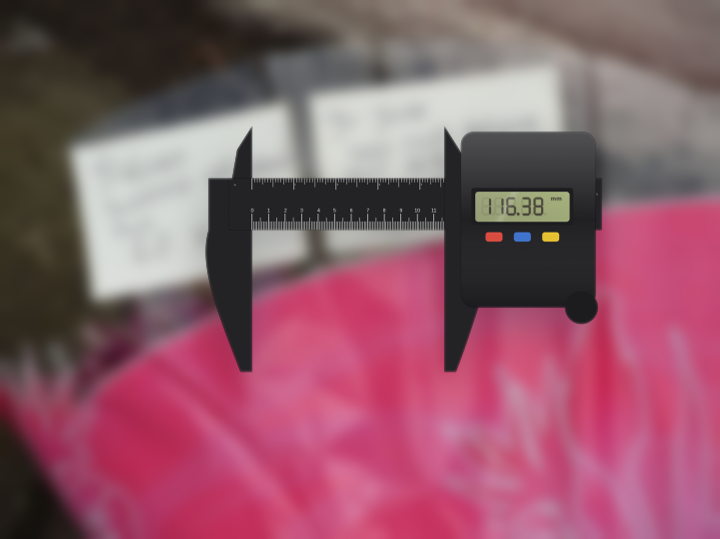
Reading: 116.38 mm
